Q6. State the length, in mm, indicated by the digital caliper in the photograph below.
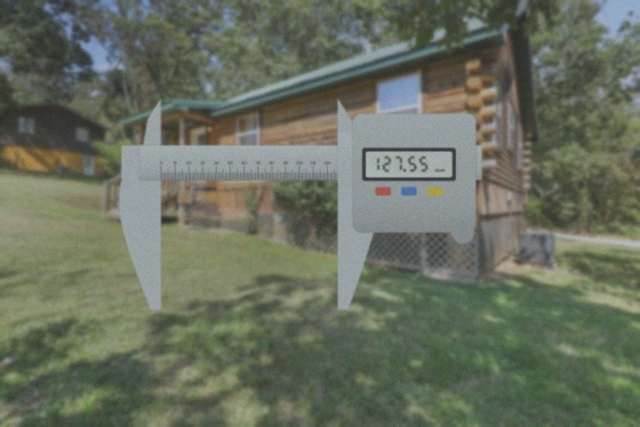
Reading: 127.55 mm
